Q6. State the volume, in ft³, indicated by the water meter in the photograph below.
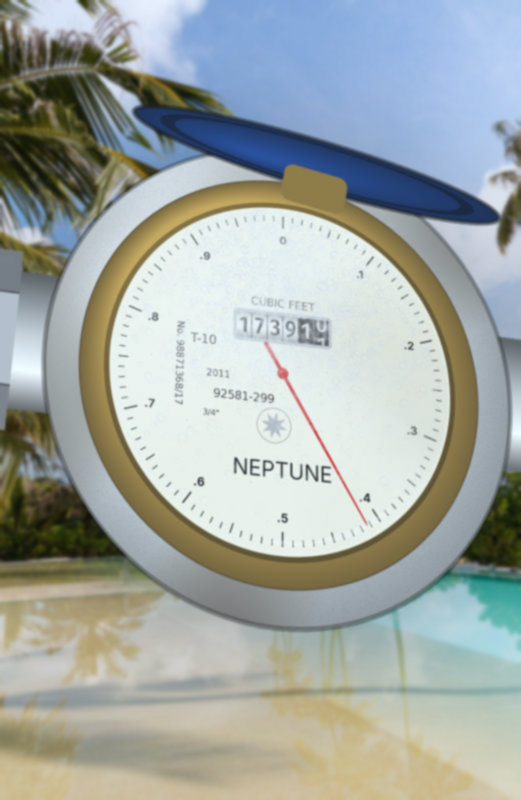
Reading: 173910.41 ft³
